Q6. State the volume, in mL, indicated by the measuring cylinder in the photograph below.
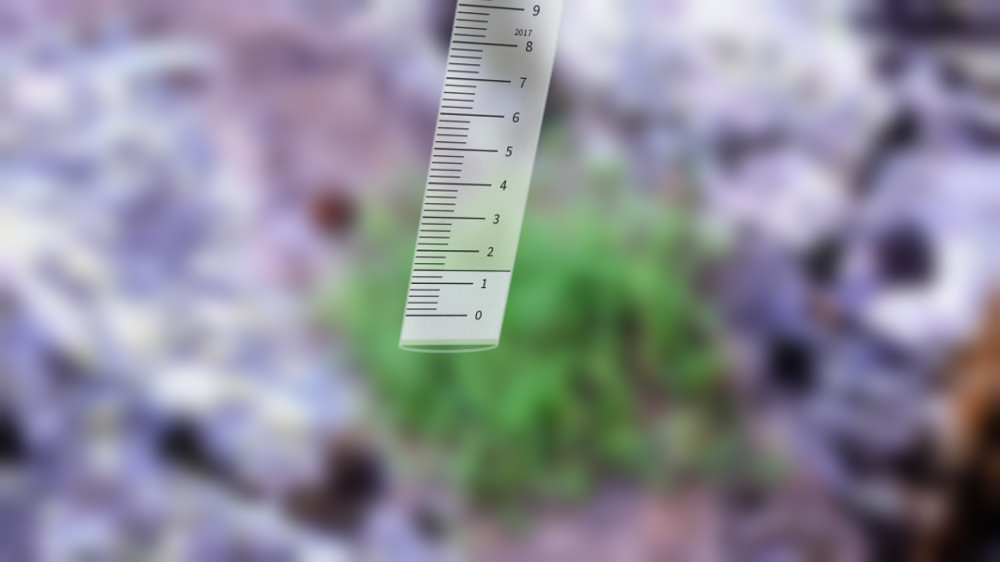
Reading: 1.4 mL
